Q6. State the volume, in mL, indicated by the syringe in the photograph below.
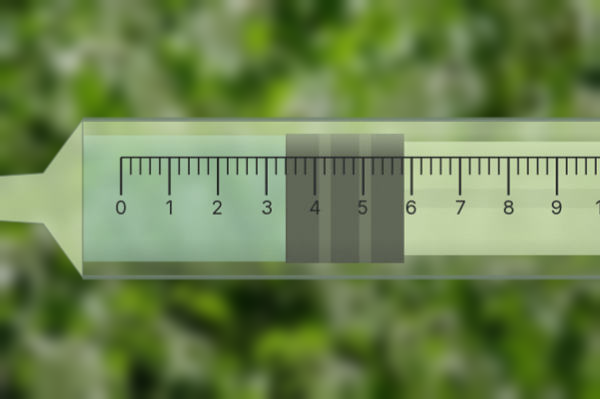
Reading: 3.4 mL
